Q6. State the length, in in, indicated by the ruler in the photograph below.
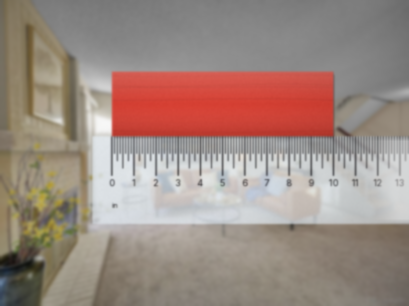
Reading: 10 in
